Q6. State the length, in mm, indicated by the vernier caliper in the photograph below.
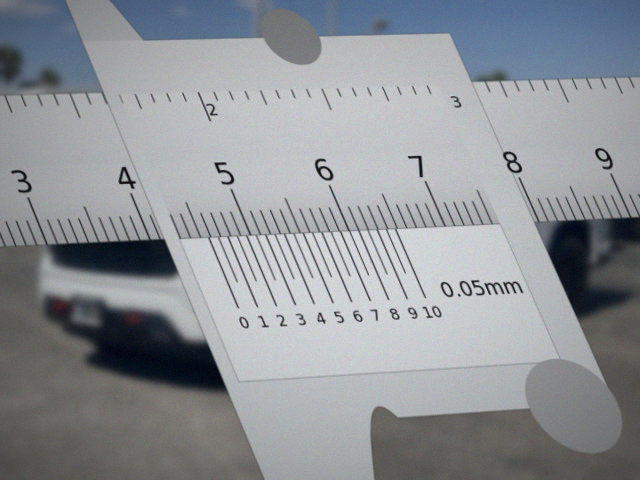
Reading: 45.8 mm
